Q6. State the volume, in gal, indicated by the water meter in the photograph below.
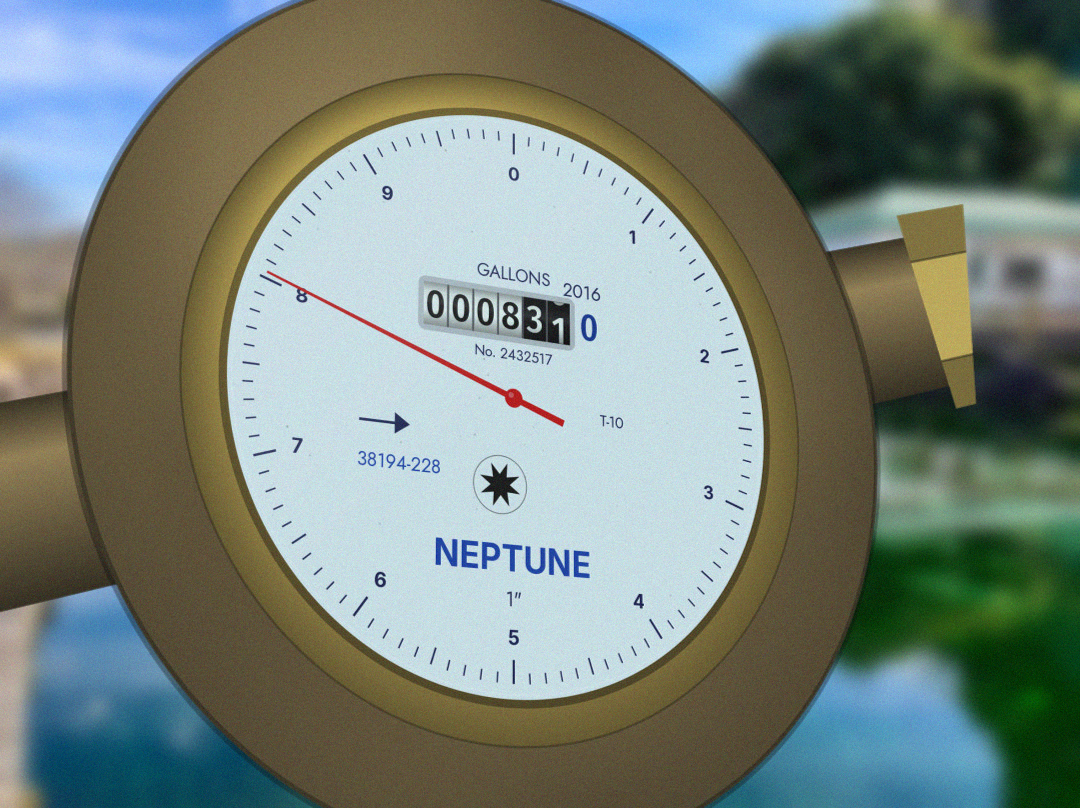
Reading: 8308.0 gal
